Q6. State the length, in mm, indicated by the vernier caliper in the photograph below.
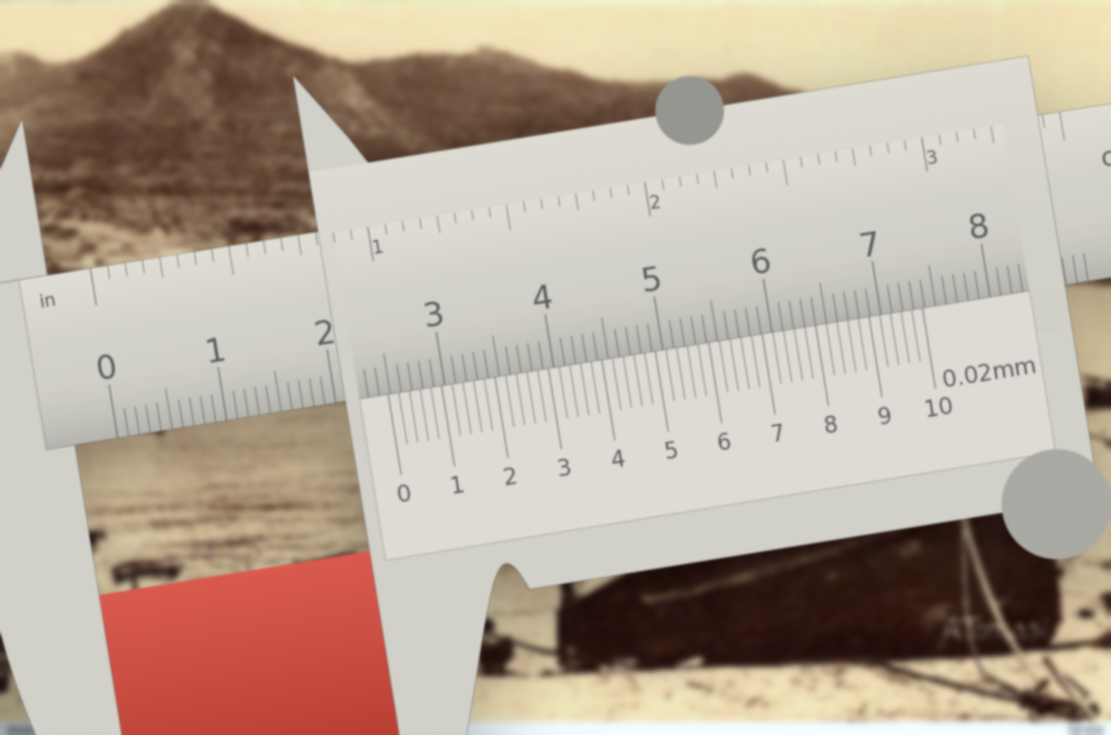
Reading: 24.8 mm
